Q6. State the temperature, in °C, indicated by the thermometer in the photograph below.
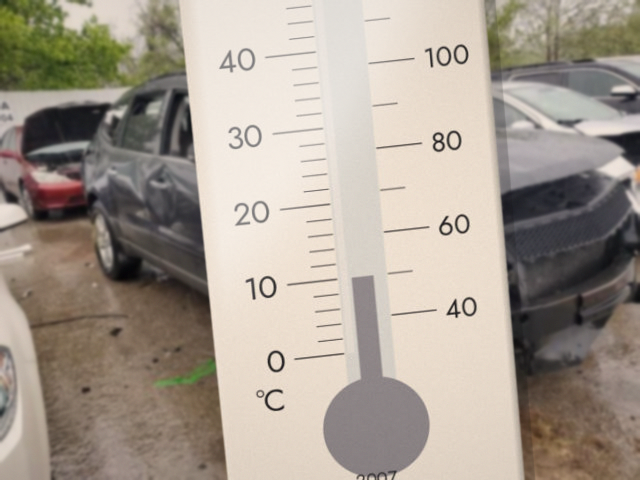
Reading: 10 °C
